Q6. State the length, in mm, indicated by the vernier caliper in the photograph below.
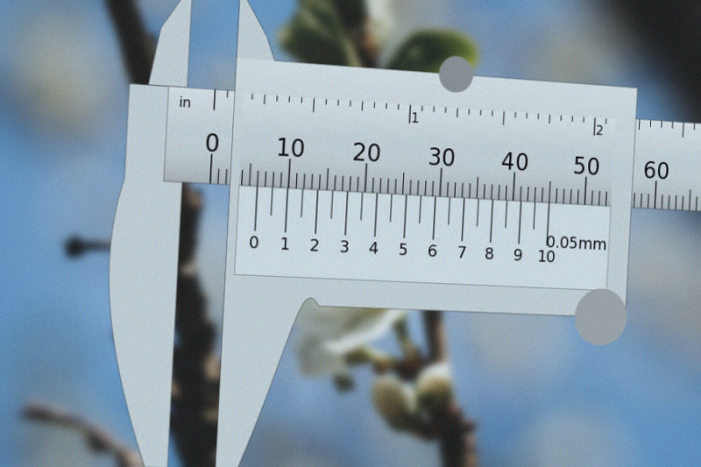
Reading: 6.0 mm
